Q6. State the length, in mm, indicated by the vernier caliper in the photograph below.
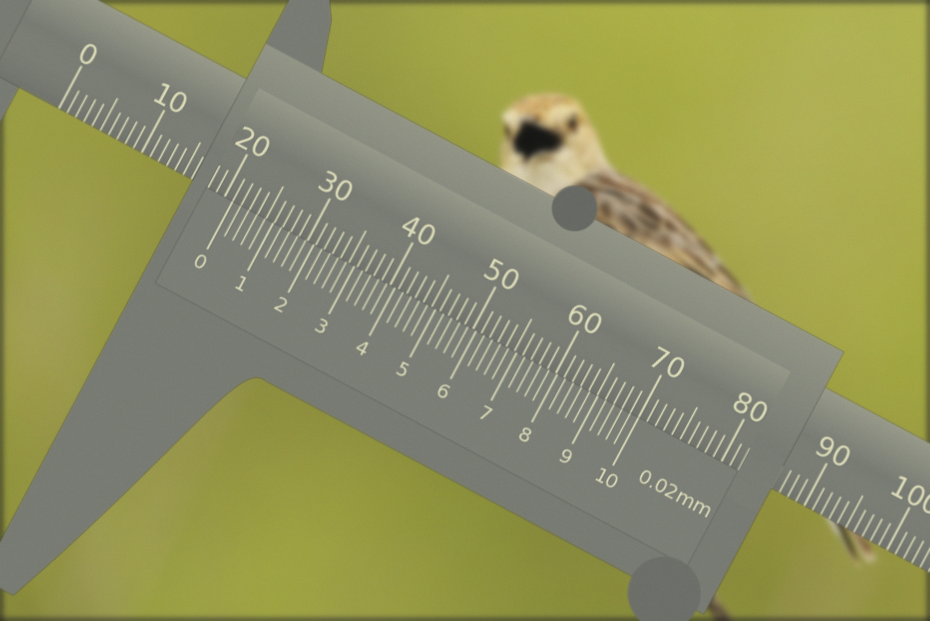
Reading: 21.0 mm
